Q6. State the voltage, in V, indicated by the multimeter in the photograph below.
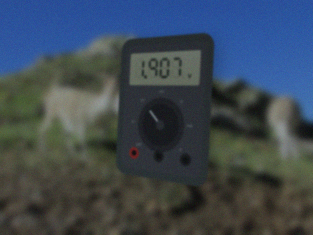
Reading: 1.907 V
